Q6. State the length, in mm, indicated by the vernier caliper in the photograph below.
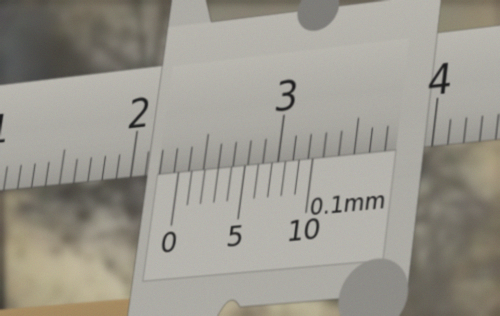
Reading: 23.3 mm
